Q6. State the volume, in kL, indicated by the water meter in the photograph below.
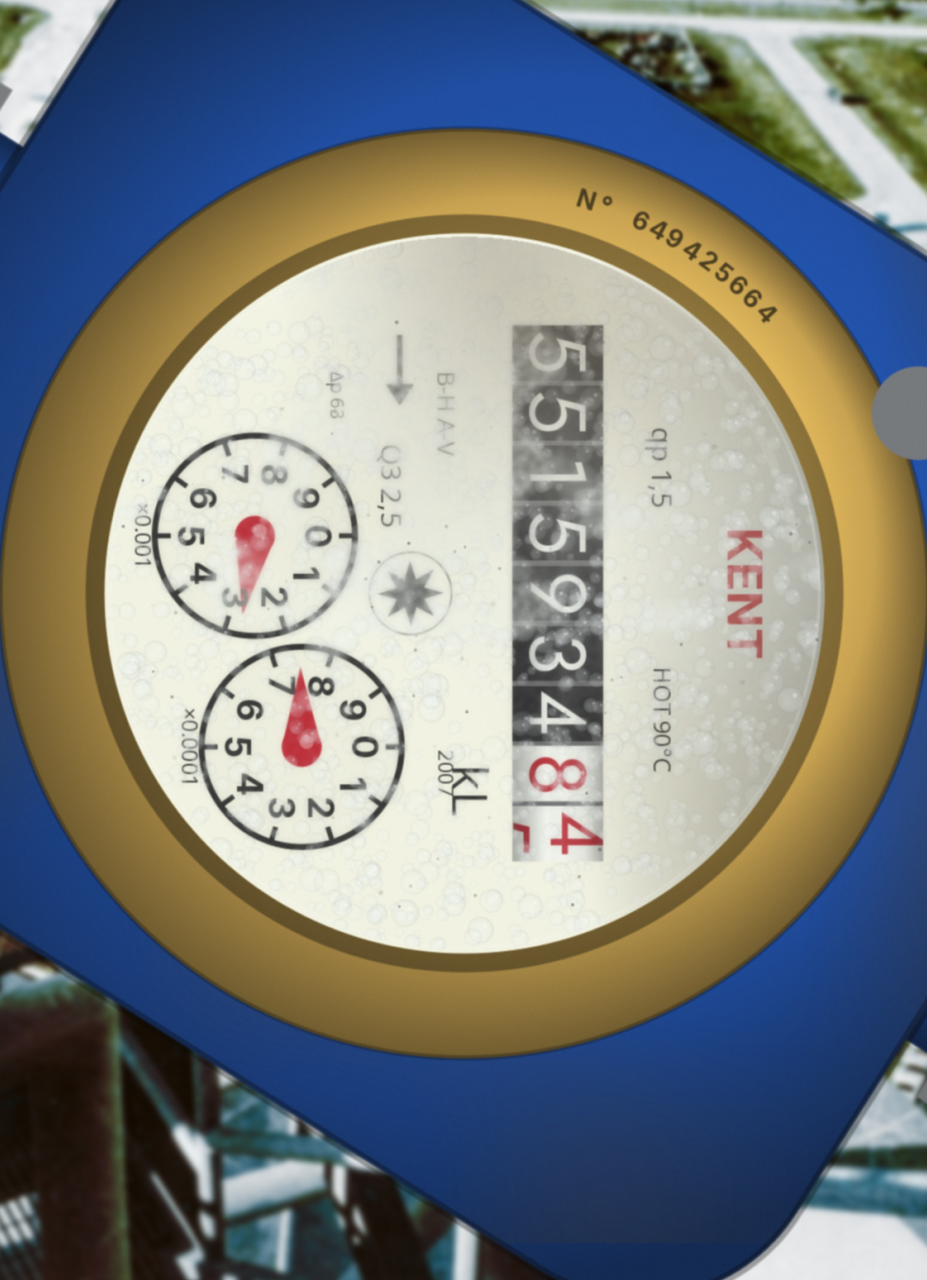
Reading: 5515934.8427 kL
